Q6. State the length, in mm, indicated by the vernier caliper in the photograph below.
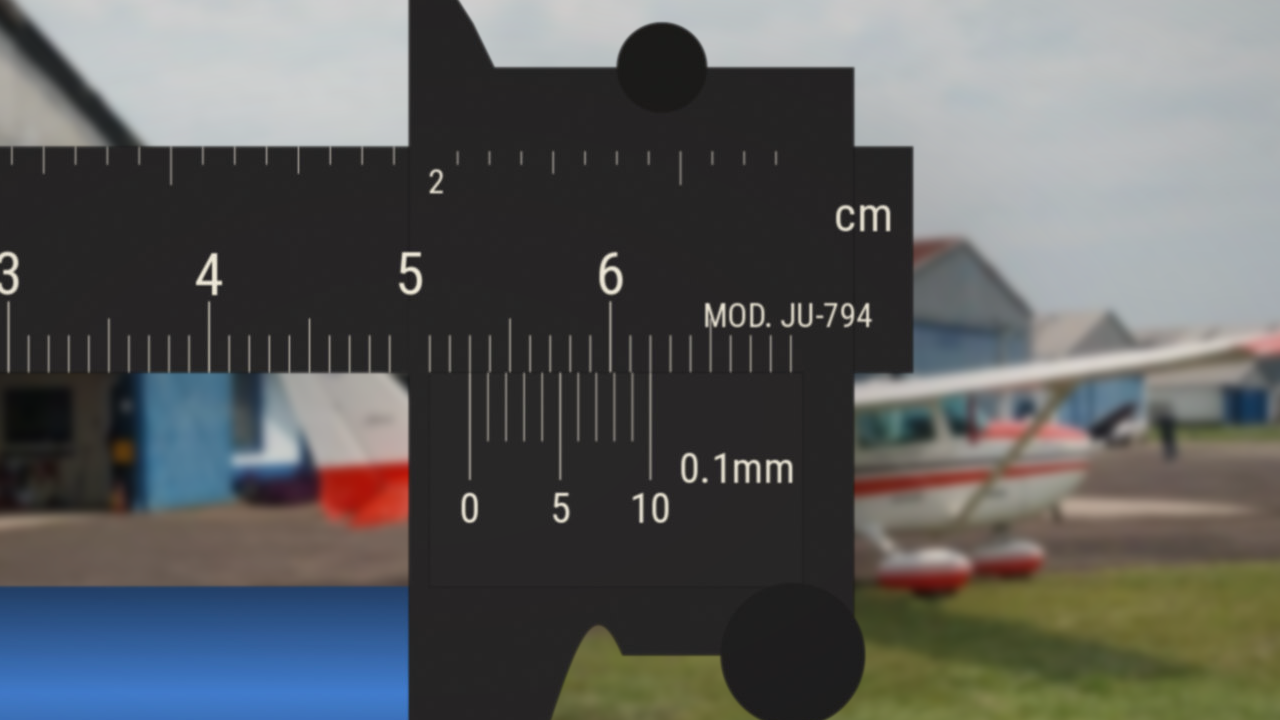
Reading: 53.0 mm
